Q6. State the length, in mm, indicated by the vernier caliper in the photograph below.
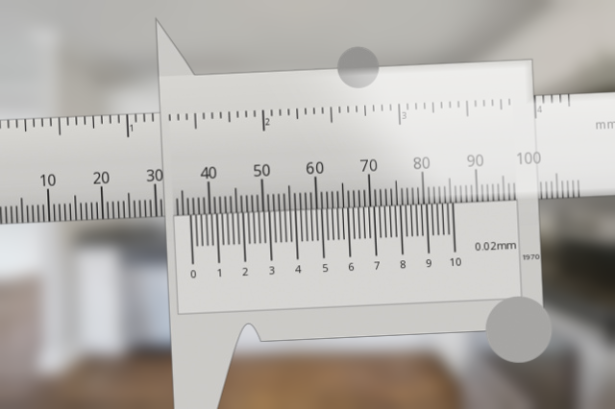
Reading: 36.4 mm
